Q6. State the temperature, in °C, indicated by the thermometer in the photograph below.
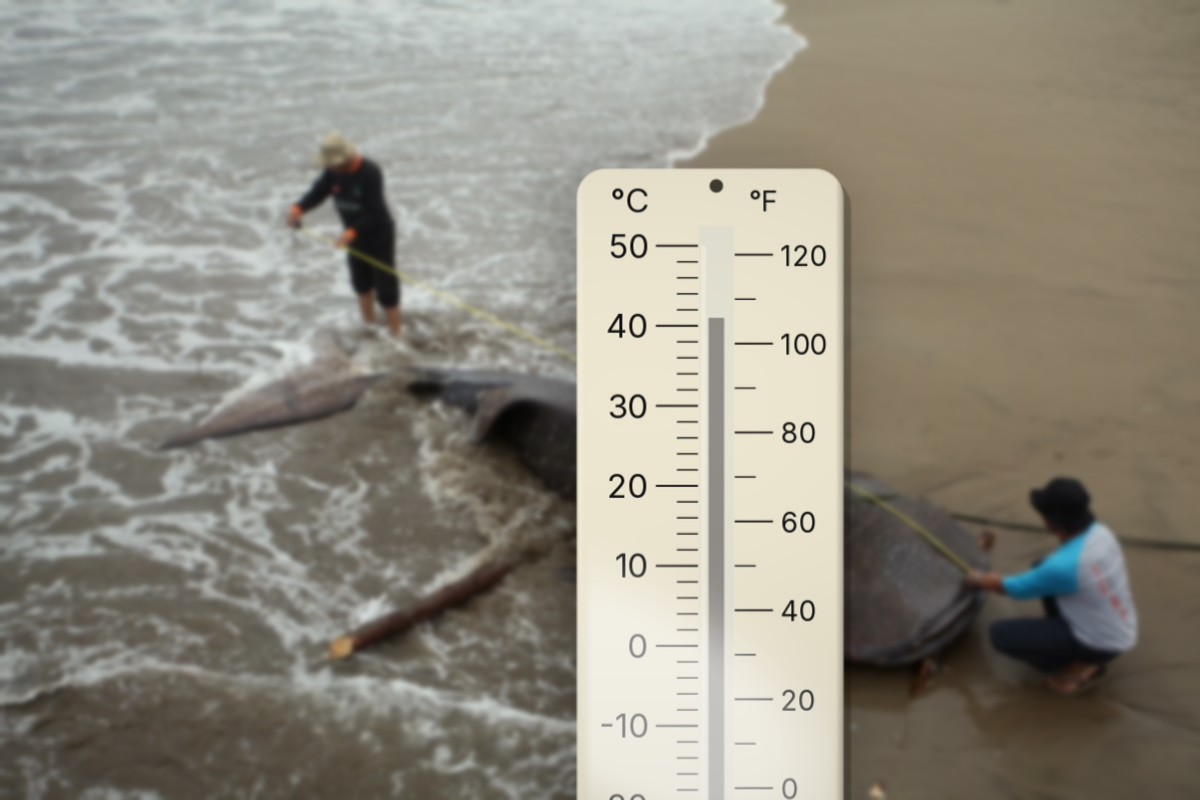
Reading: 41 °C
